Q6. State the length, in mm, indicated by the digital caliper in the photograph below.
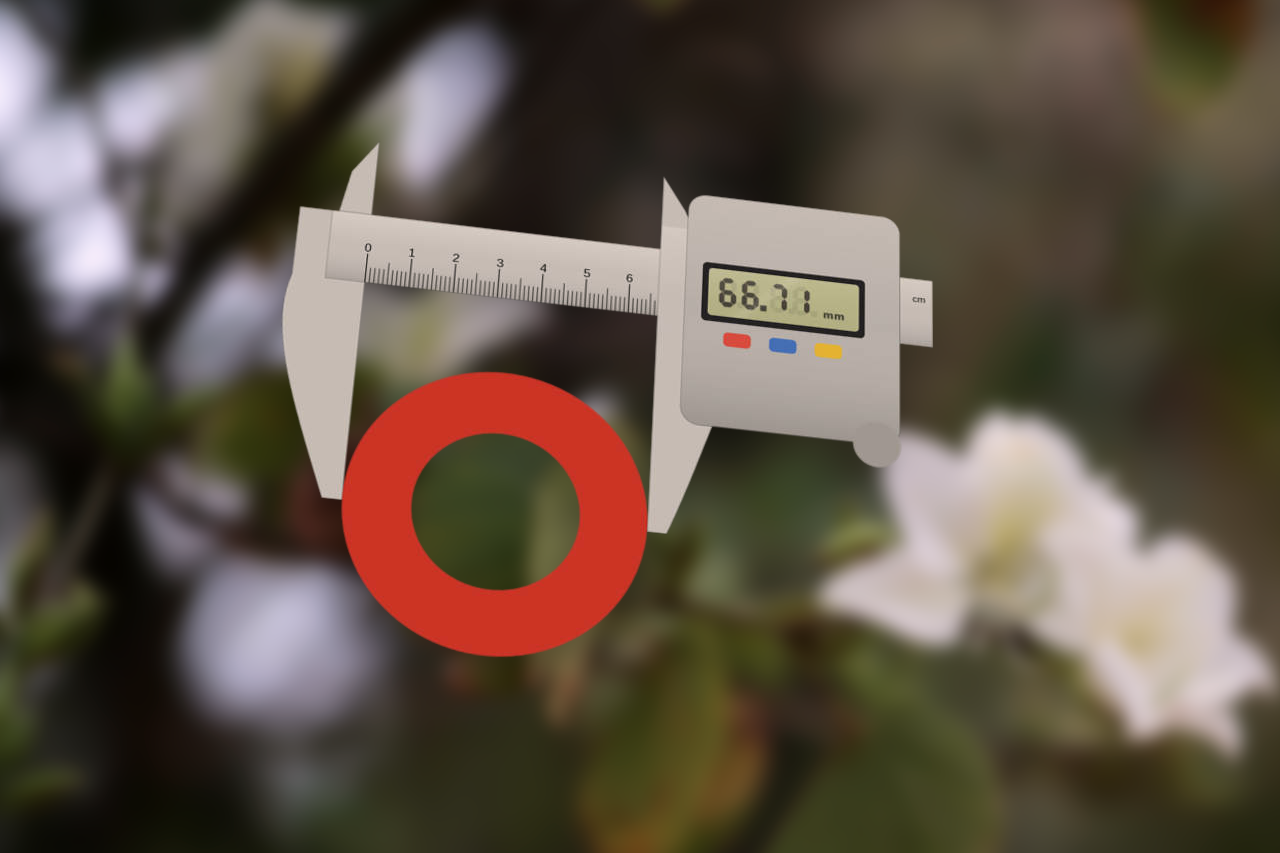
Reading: 66.71 mm
